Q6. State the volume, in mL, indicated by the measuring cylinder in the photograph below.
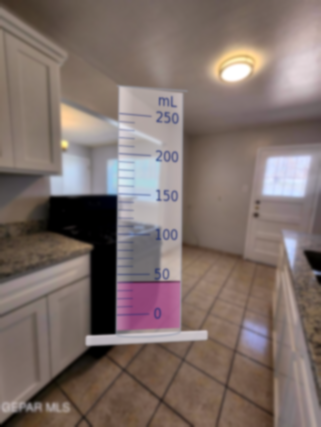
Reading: 40 mL
